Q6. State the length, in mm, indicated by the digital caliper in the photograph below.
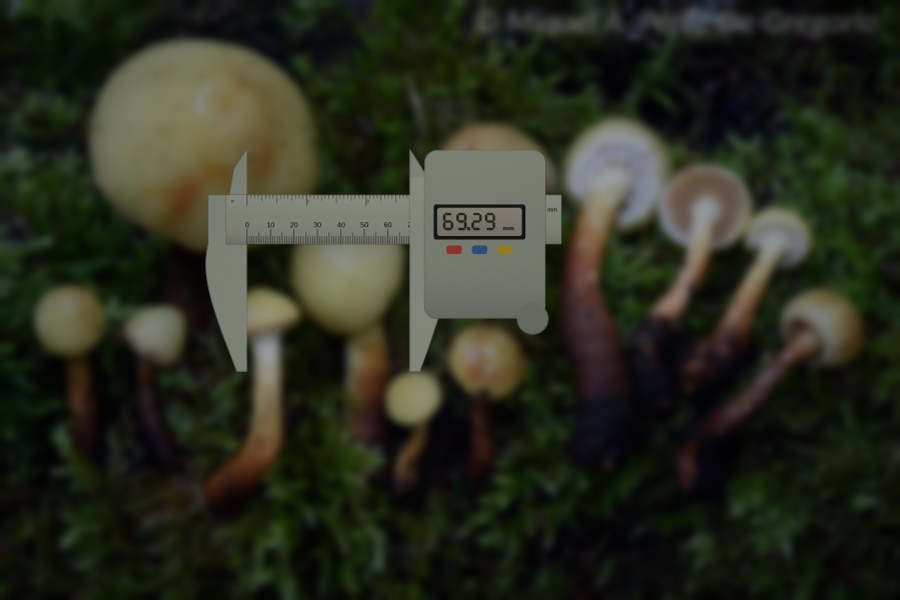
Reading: 69.29 mm
